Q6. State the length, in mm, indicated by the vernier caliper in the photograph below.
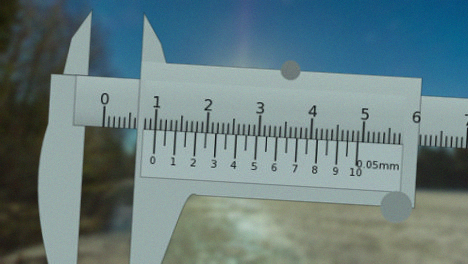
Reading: 10.0 mm
